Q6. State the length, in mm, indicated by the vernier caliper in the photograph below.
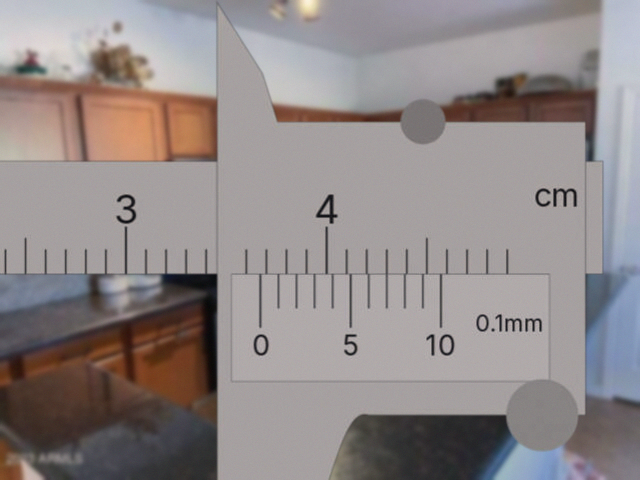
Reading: 36.7 mm
